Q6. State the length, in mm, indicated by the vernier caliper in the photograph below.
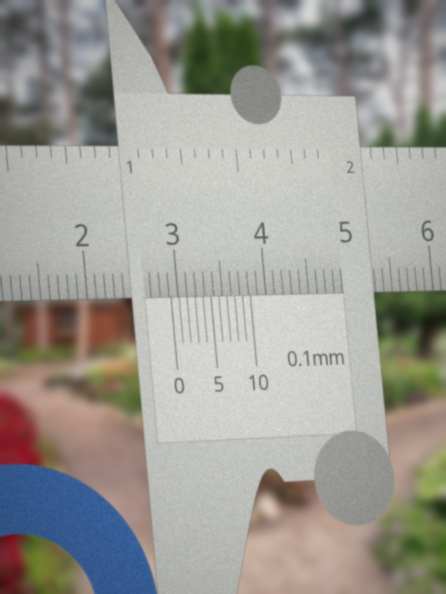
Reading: 29.2 mm
